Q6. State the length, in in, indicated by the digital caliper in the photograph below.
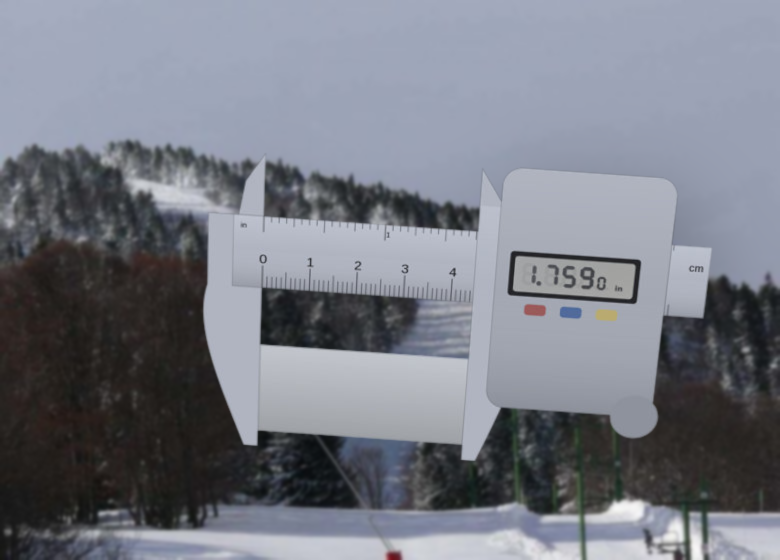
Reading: 1.7590 in
